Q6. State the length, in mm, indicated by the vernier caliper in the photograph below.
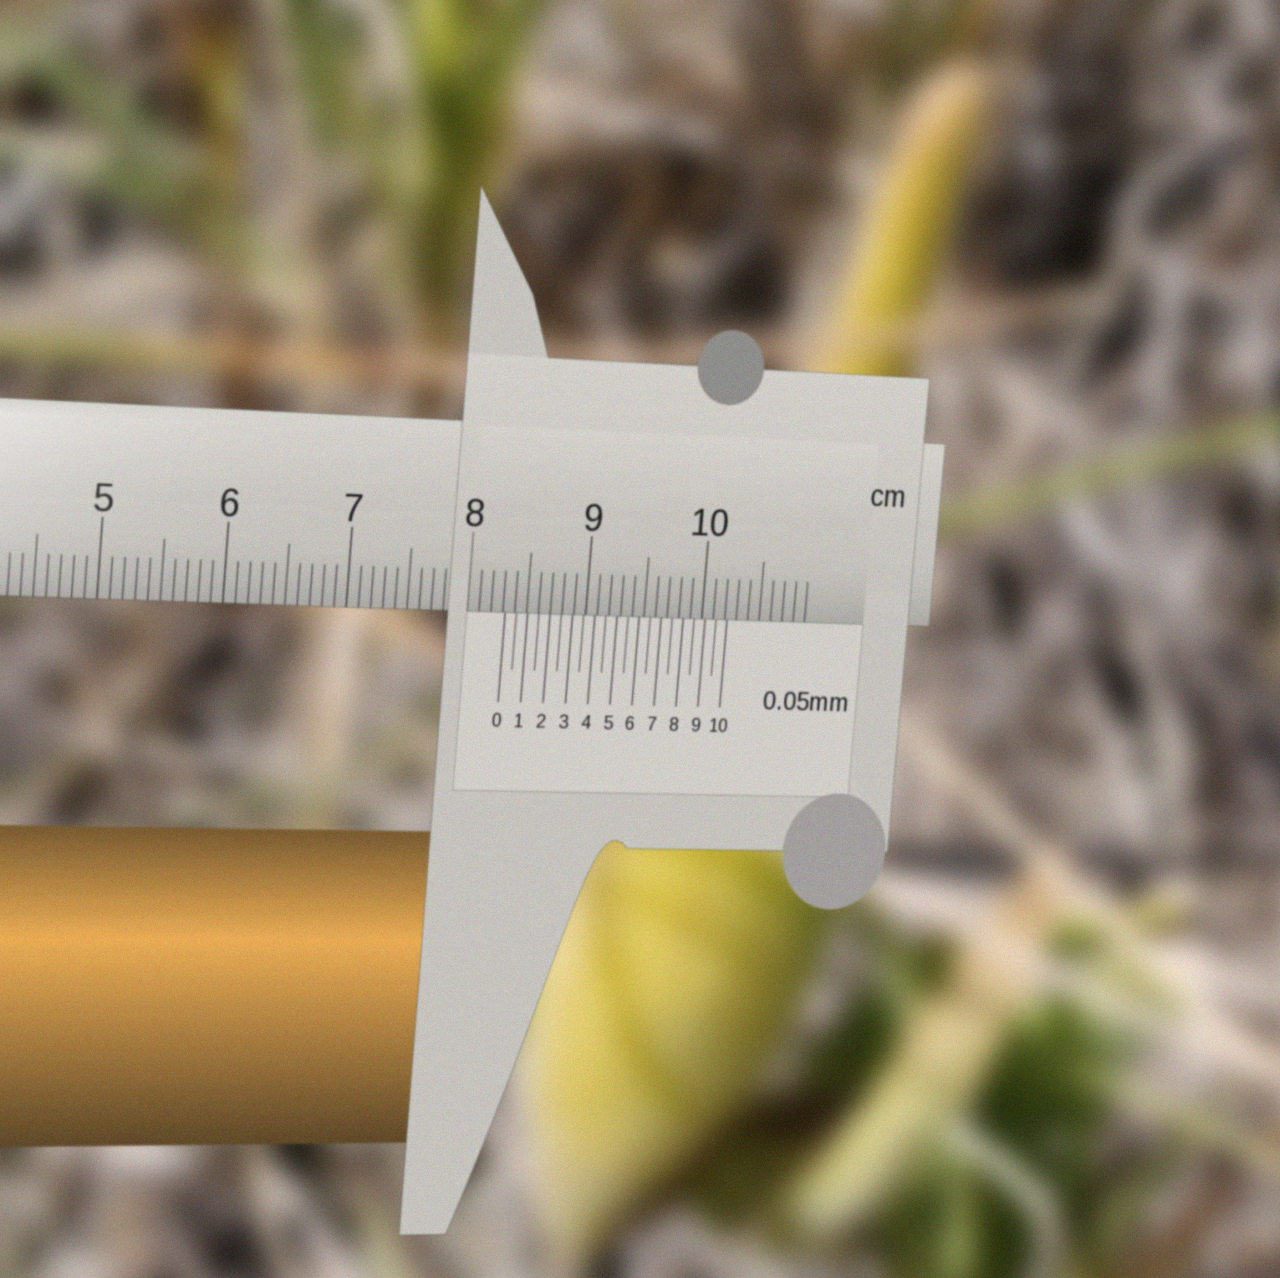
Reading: 83.2 mm
